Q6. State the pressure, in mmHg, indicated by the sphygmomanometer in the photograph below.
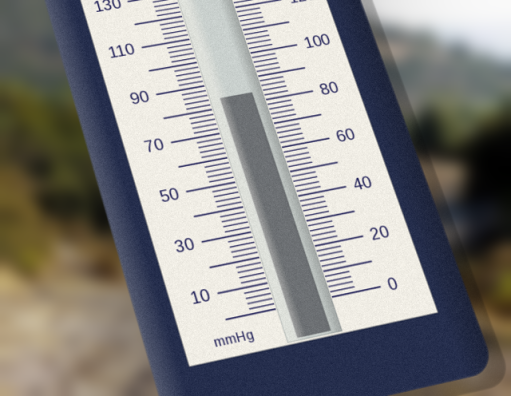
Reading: 84 mmHg
